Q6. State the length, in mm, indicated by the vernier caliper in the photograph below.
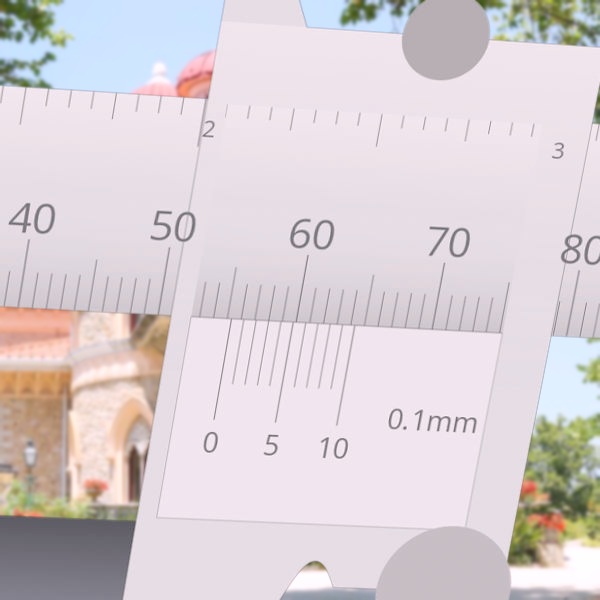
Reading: 55.3 mm
